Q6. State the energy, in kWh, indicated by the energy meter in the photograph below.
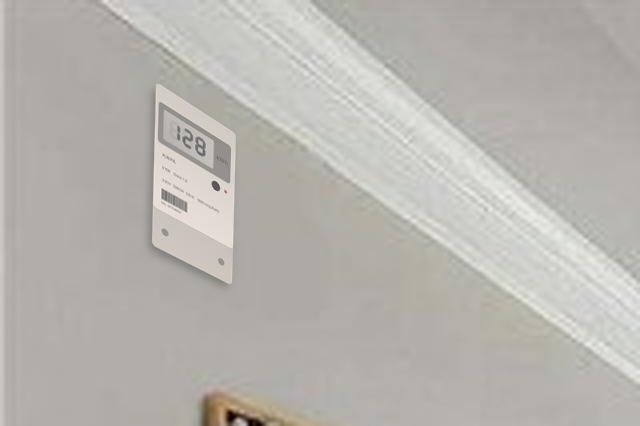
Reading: 128 kWh
